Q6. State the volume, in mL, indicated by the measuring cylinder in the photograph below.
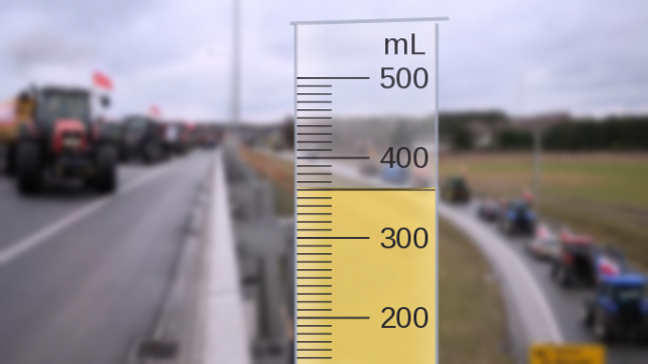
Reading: 360 mL
